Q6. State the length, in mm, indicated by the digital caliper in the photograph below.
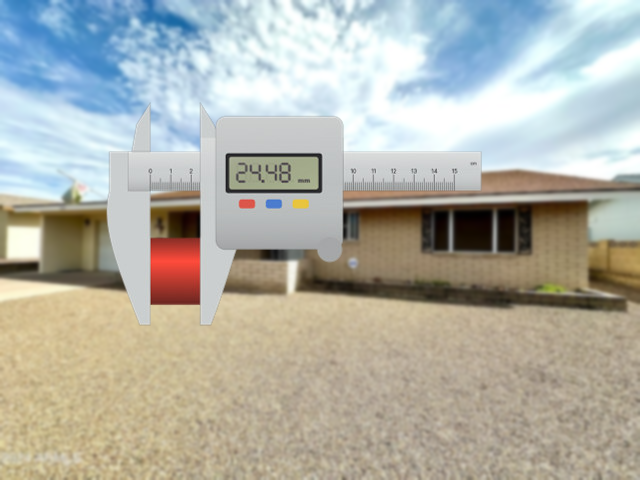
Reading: 24.48 mm
